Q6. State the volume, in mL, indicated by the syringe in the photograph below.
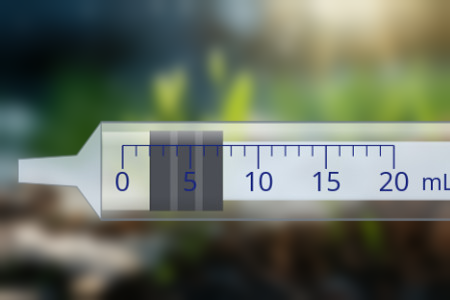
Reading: 2 mL
